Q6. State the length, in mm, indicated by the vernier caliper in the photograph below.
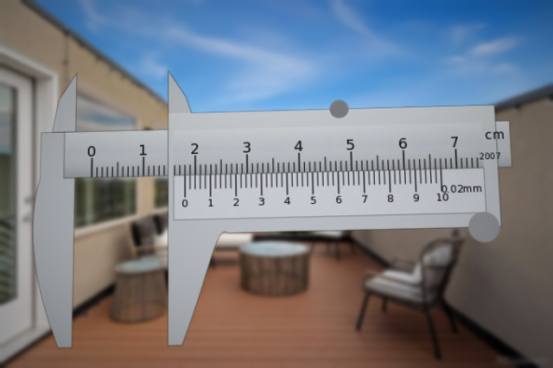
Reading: 18.0 mm
